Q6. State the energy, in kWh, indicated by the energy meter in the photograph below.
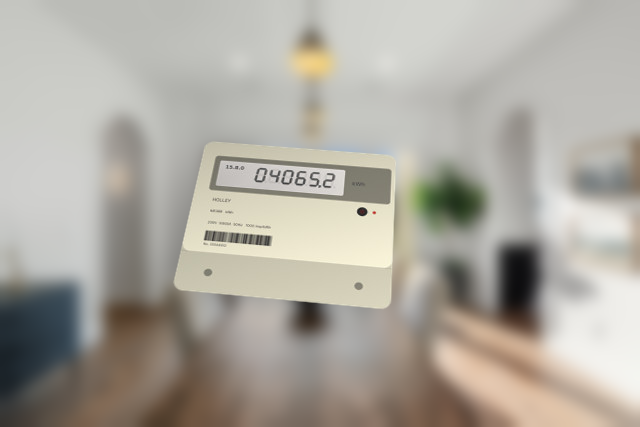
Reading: 4065.2 kWh
